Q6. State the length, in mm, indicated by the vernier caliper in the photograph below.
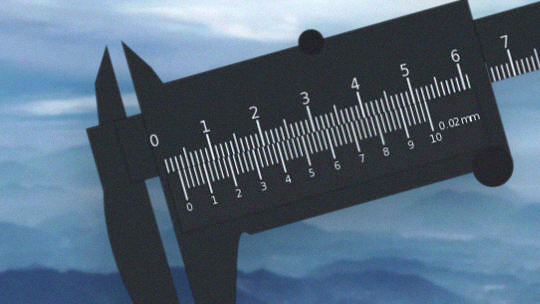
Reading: 3.0 mm
